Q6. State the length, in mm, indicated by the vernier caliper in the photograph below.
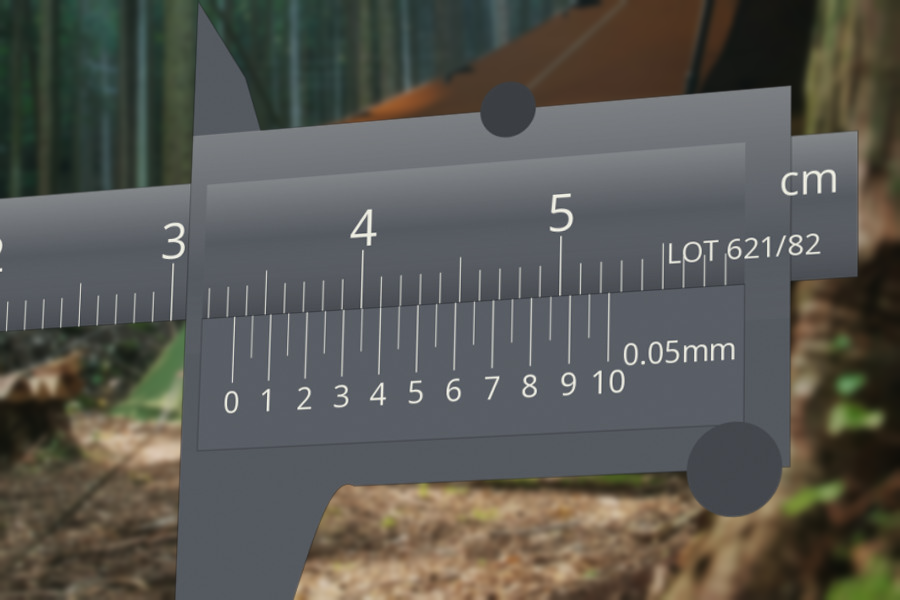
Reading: 33.4 mm
